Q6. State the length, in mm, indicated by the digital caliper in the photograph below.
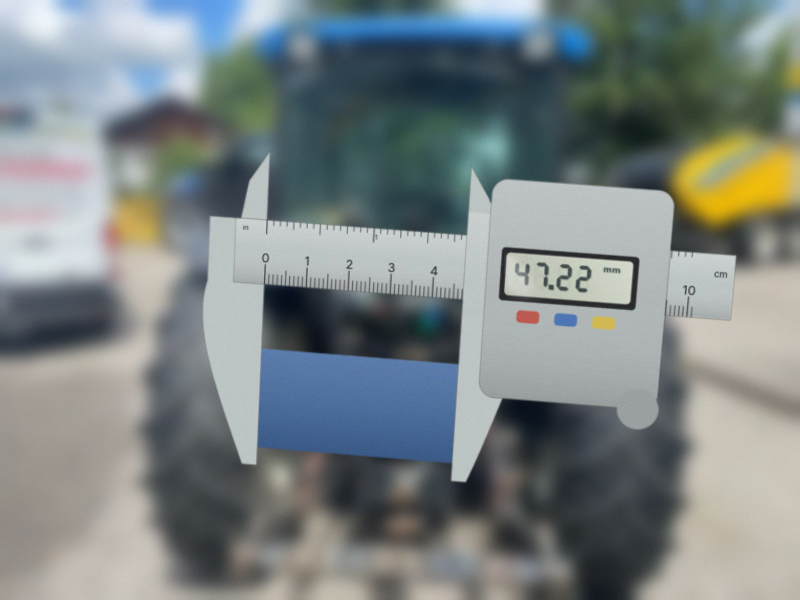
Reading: 47.22 mm
